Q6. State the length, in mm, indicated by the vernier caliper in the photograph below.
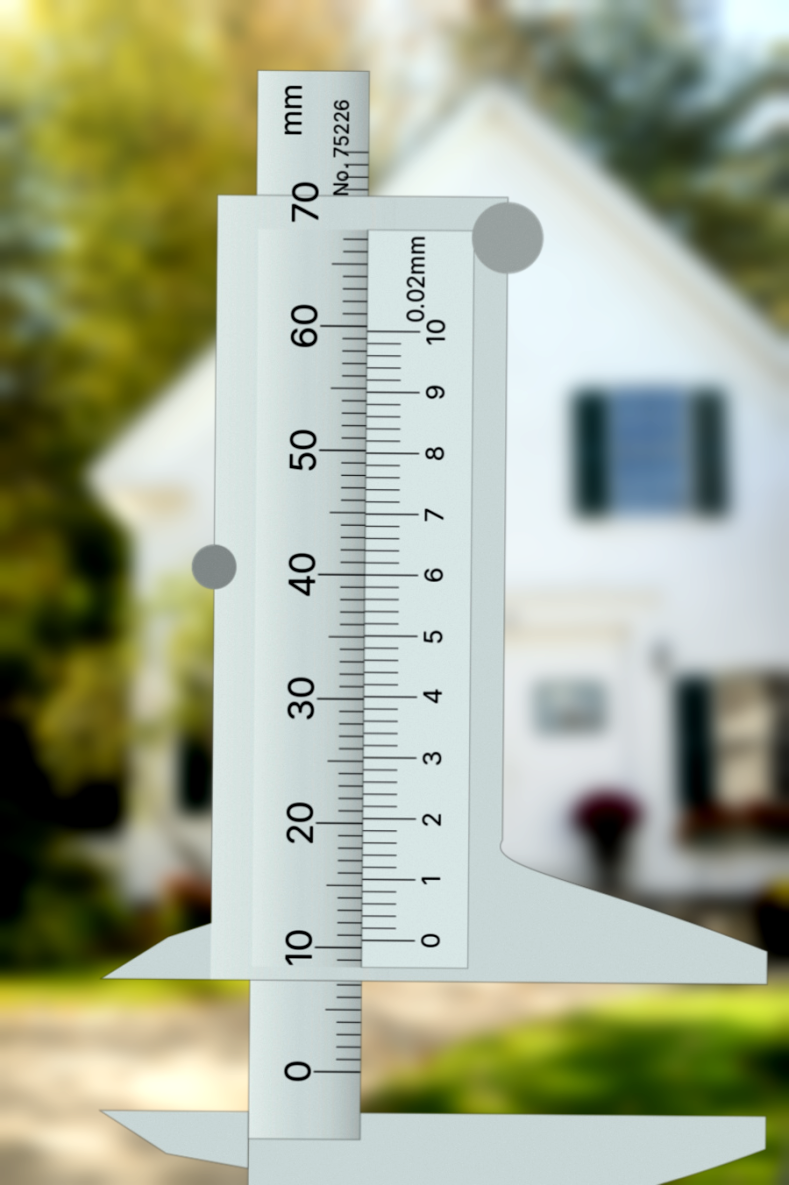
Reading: 10.6 mm
